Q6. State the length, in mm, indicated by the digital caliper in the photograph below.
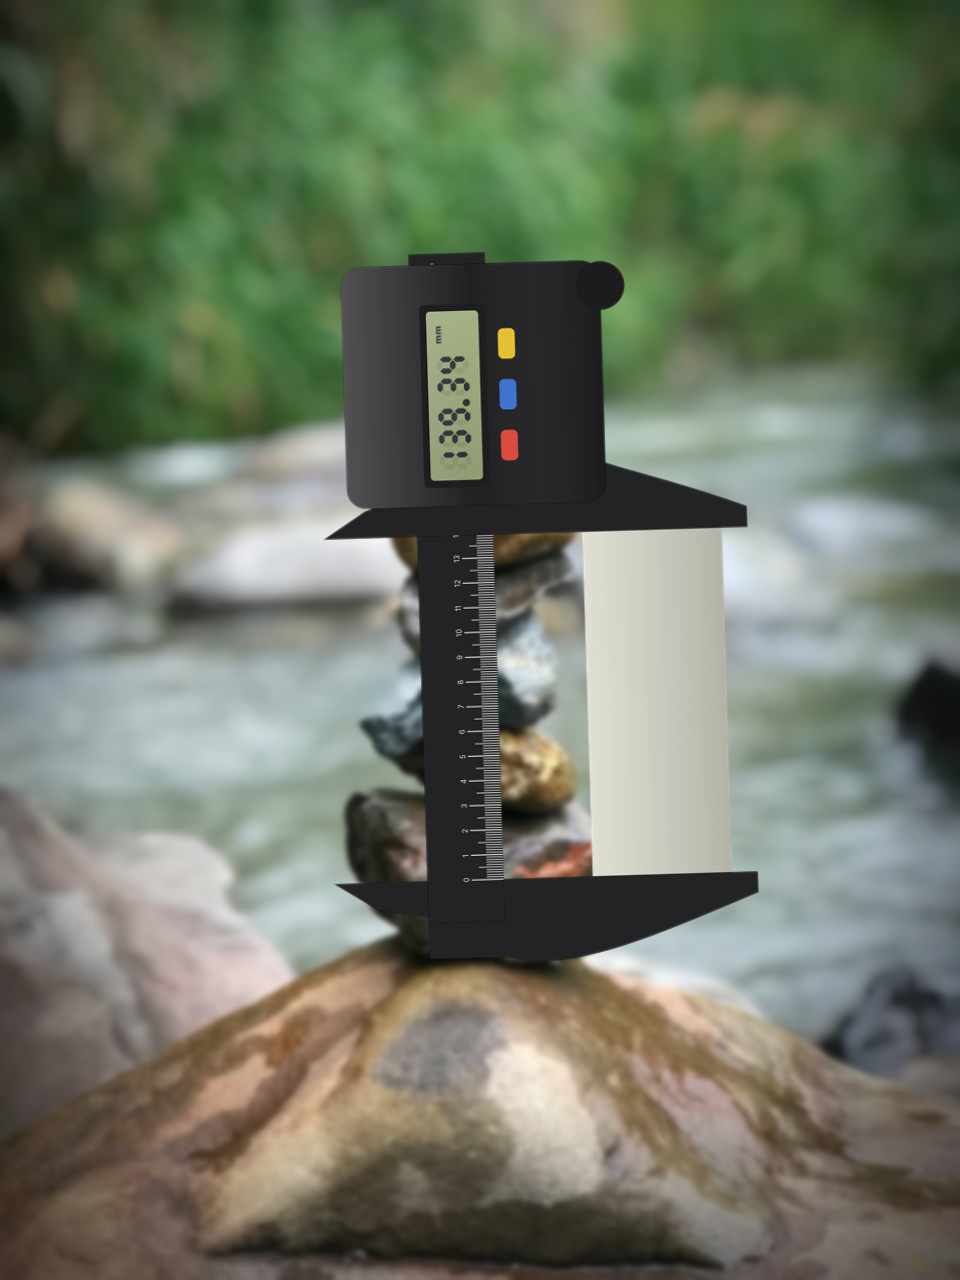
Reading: 139.34 mm
